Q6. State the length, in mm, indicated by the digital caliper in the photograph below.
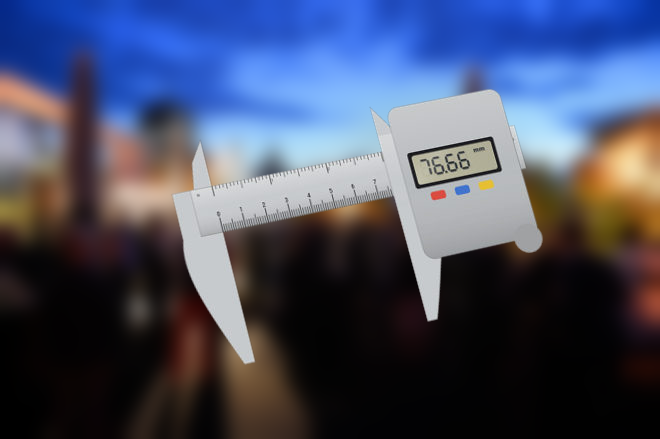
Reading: 76.66 mm
